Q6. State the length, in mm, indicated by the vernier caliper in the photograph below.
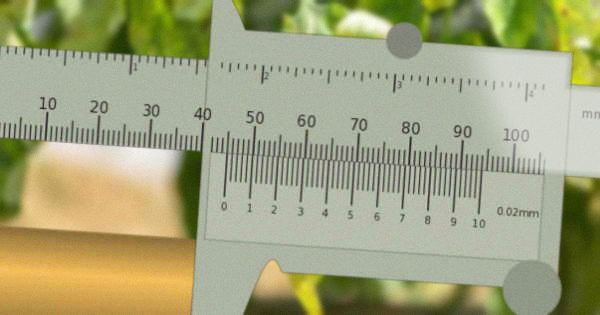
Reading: 45.0 mm
